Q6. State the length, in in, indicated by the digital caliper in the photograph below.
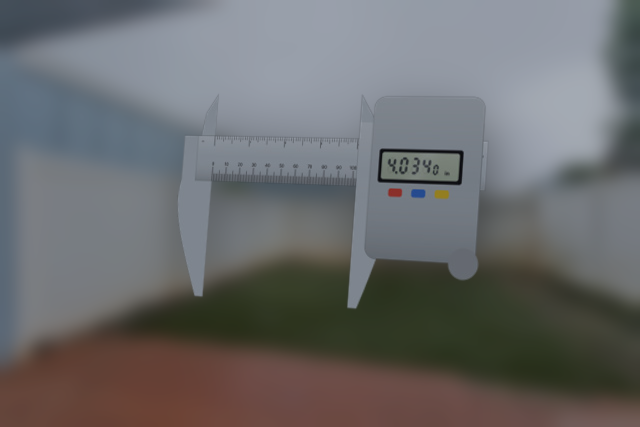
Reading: 4.0340 in
